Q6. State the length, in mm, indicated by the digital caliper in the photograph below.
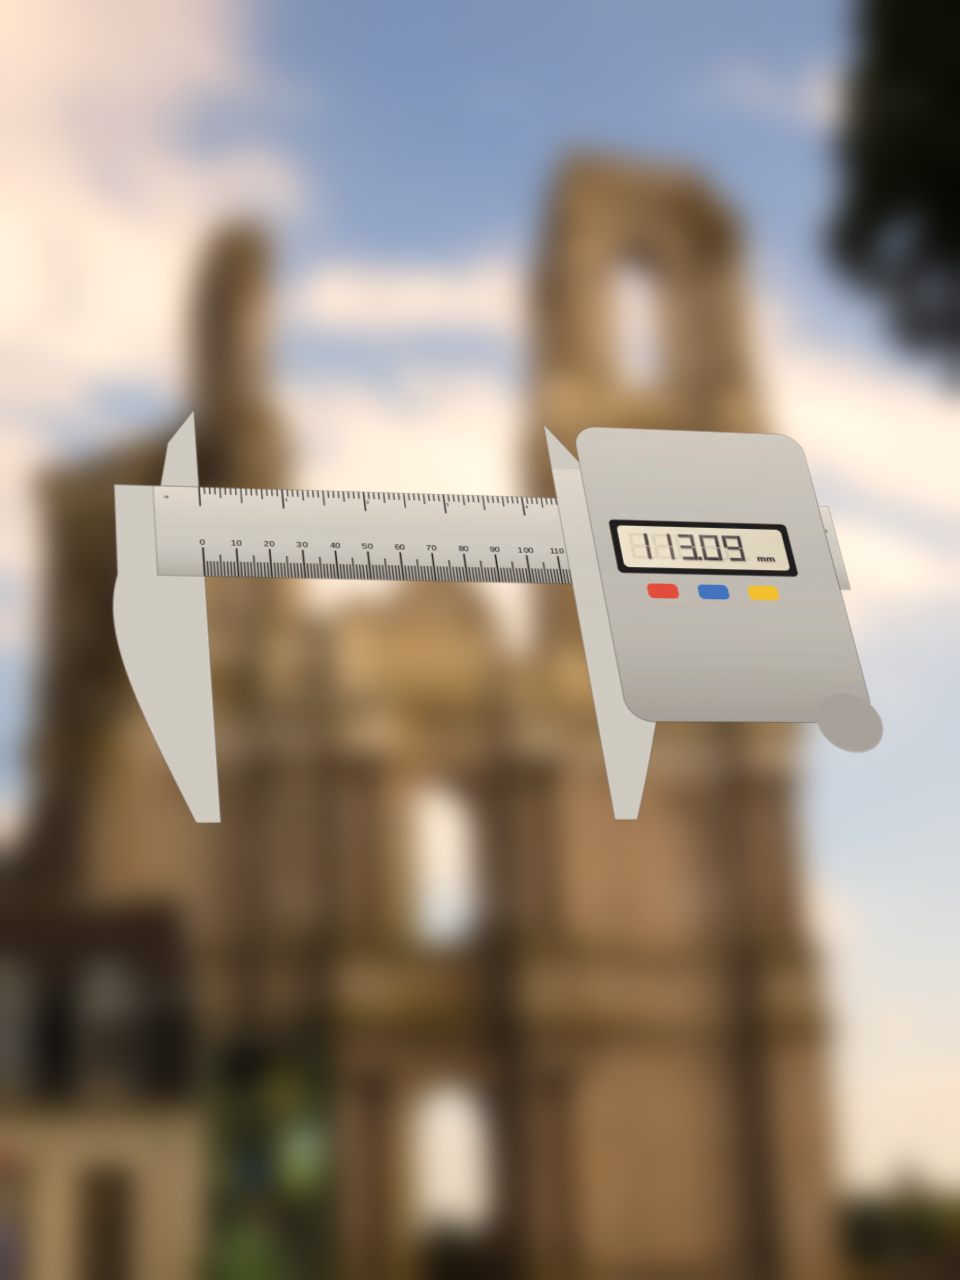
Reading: 113.09 mm
